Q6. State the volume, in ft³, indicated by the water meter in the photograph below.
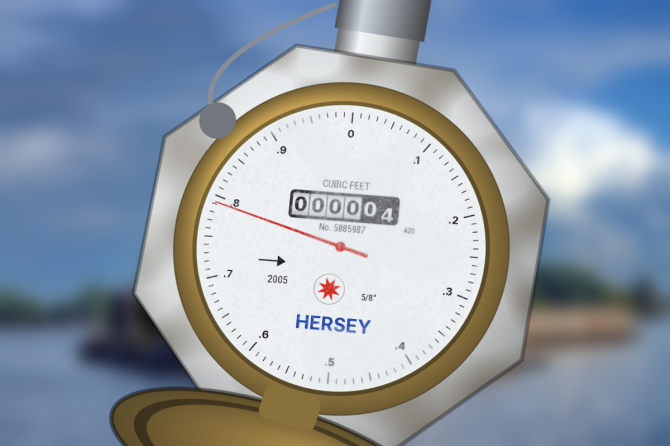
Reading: 3.79 ft³
